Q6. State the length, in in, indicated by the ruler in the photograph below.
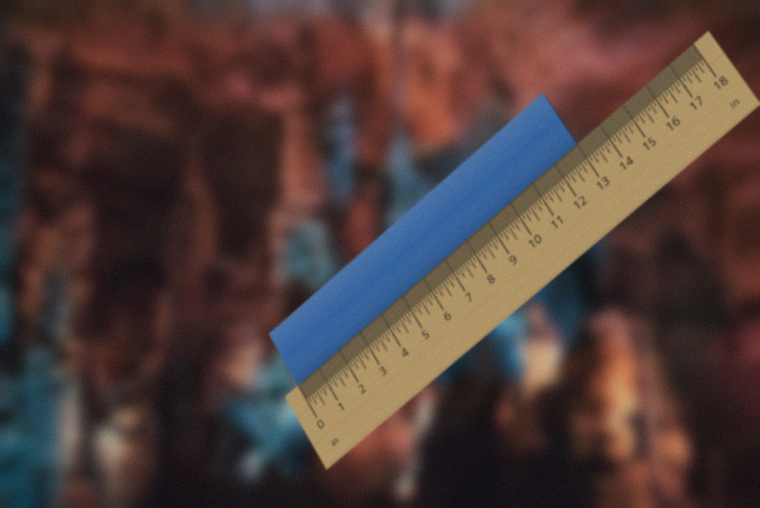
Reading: 13 in
